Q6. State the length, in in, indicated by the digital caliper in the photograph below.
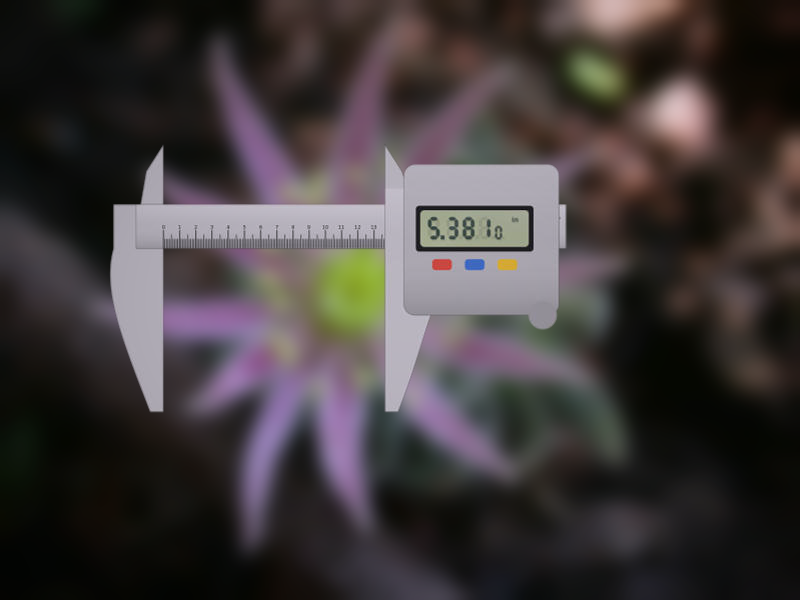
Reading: 5.3810 in
